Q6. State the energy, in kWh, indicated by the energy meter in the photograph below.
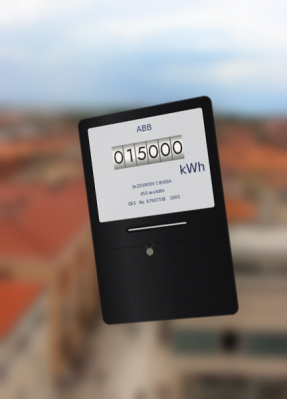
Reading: 15000 kWh
